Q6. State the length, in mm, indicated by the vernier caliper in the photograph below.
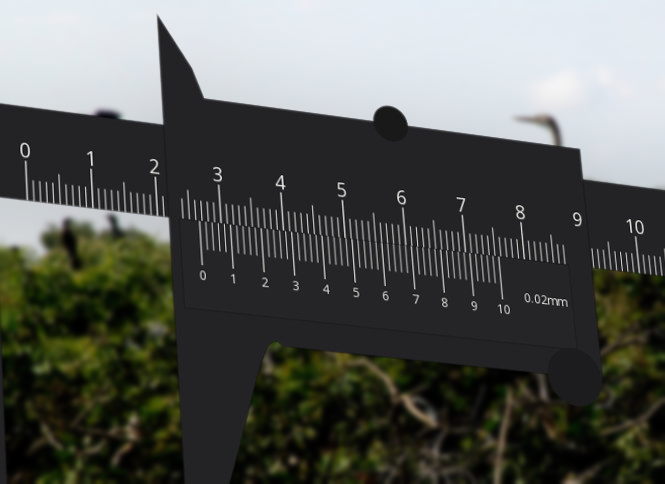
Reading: 26.6 mm
